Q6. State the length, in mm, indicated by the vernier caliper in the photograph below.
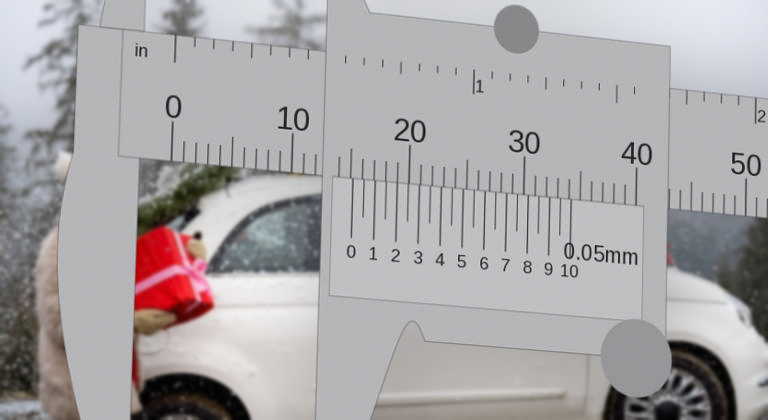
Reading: 15.2 mm
